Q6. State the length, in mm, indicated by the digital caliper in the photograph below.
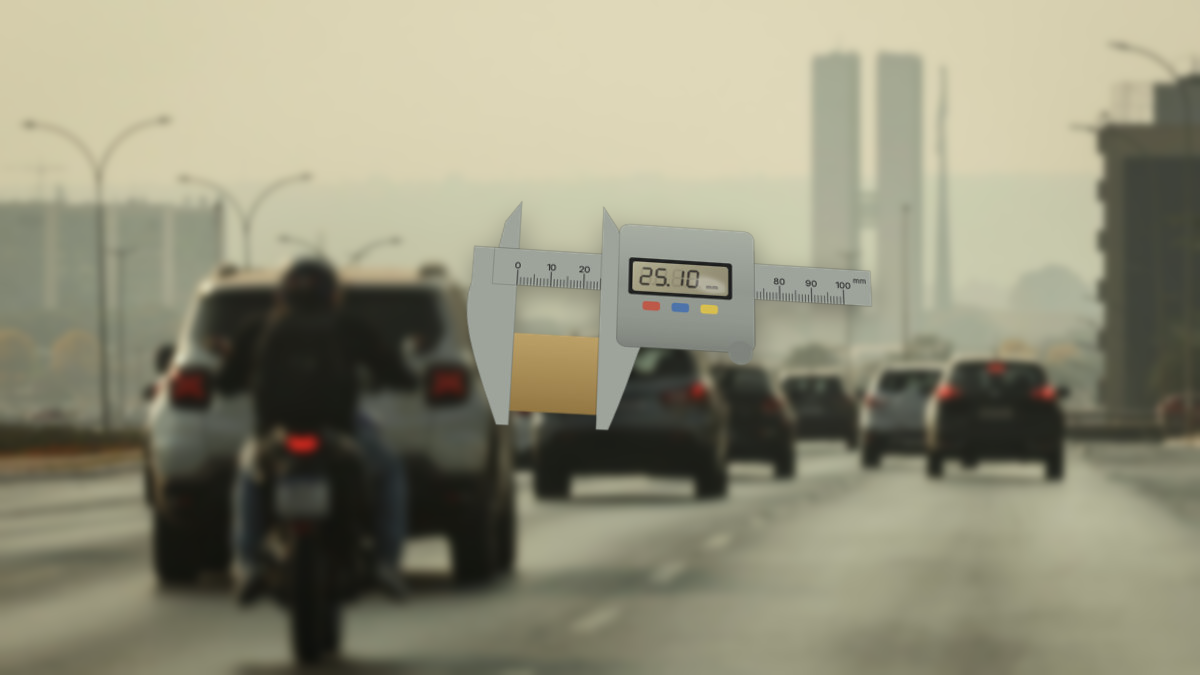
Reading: 25.10 mm
